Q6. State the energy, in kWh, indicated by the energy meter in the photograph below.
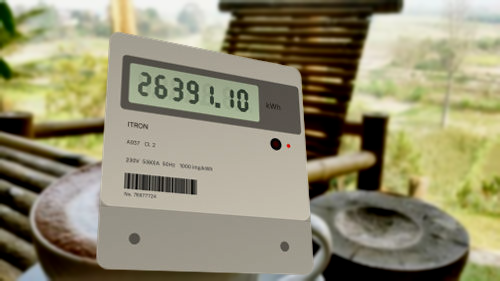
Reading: 26391.10 kWh
